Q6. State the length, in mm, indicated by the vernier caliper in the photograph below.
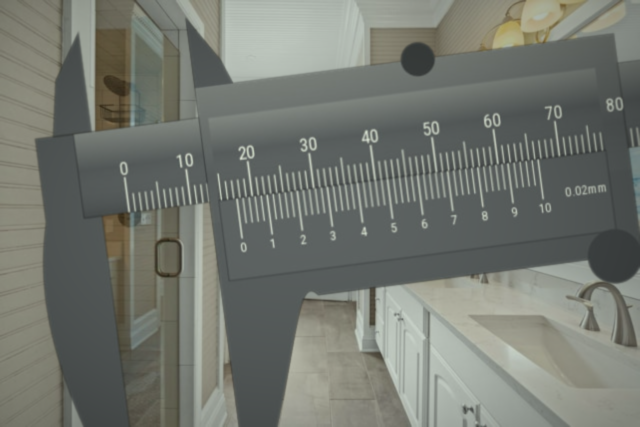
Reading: 17.5 mm
